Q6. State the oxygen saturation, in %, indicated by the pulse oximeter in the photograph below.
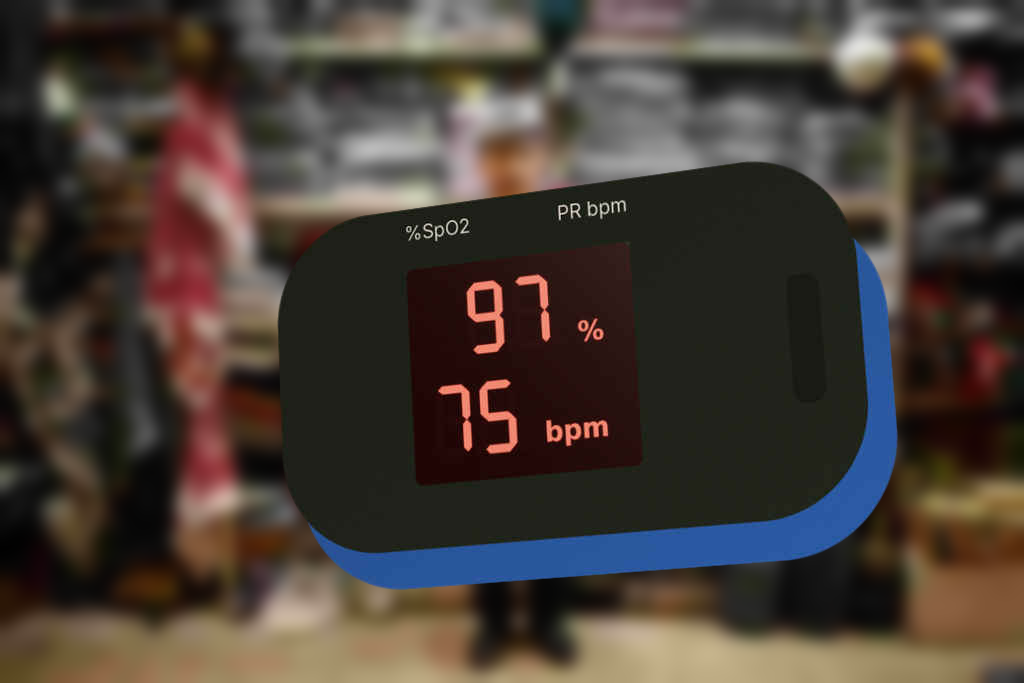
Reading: 97 %
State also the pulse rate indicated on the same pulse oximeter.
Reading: 75 bpm
